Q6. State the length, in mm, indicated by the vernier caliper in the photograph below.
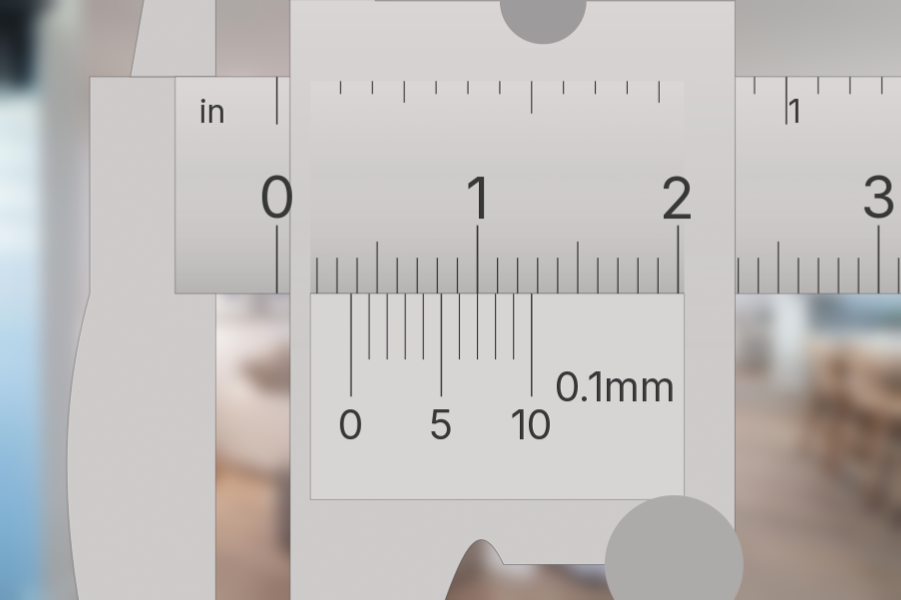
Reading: 3.7 mm
